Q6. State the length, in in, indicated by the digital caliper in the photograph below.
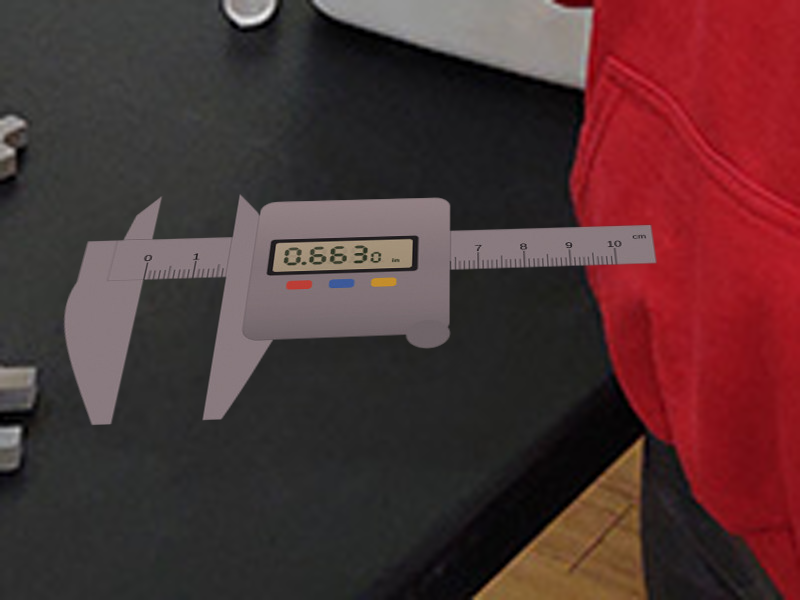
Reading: 0.6630 in
